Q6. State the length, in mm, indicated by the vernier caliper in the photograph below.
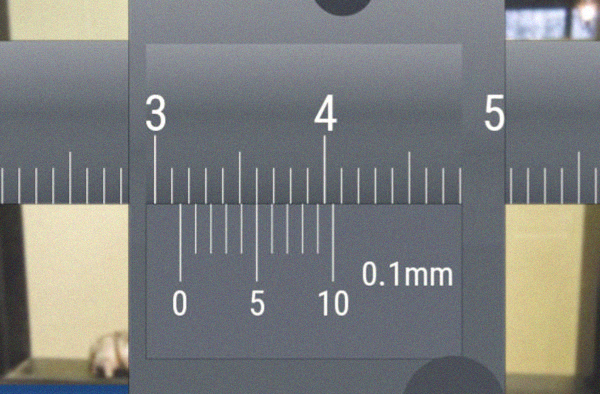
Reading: 31.5 mm
